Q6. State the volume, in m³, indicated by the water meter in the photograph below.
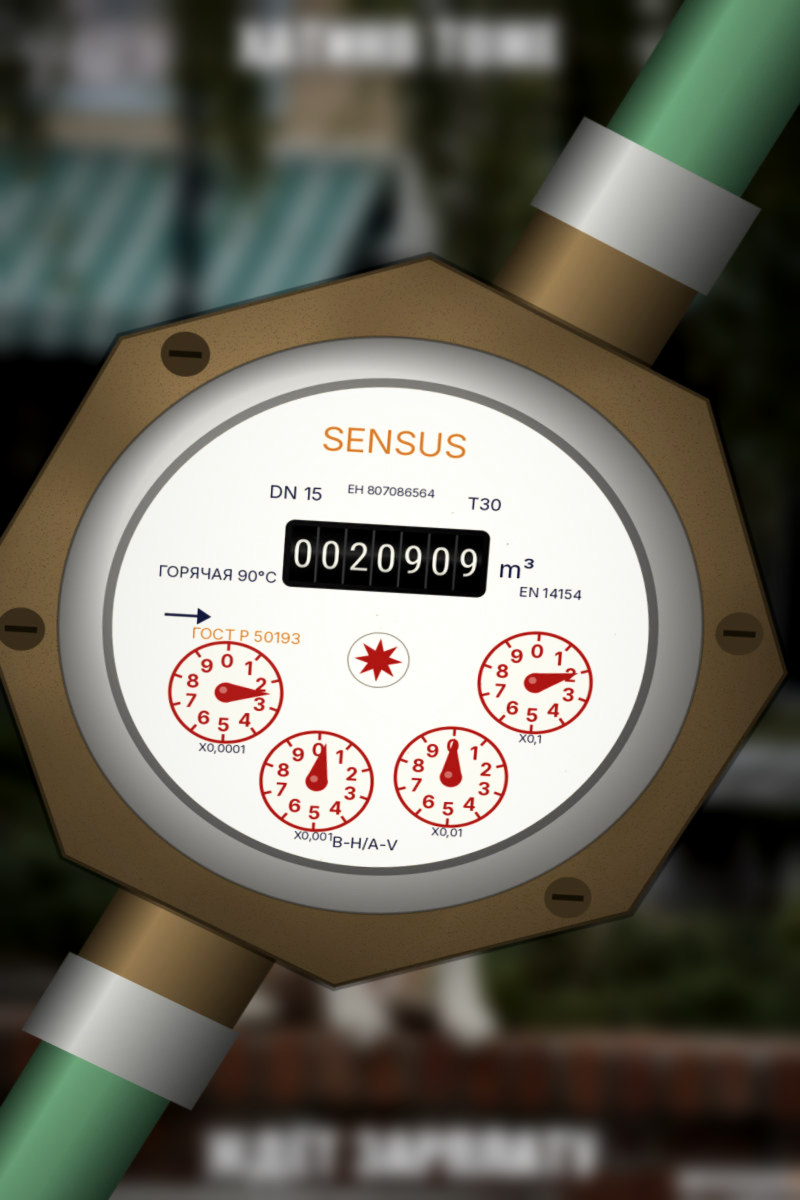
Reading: 20909.2002 m³
